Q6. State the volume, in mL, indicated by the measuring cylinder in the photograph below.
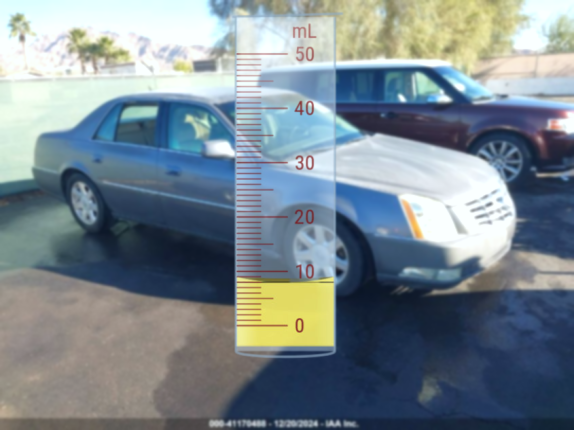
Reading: 8 mL
